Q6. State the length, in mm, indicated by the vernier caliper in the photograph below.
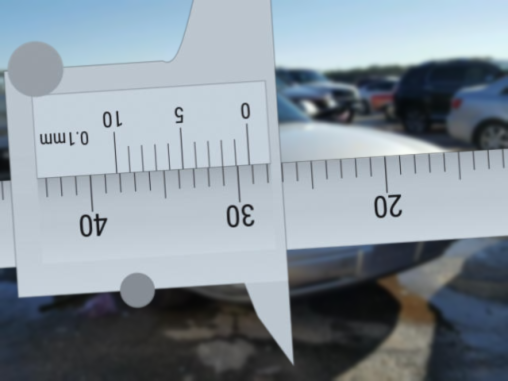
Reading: 29.2 mm
